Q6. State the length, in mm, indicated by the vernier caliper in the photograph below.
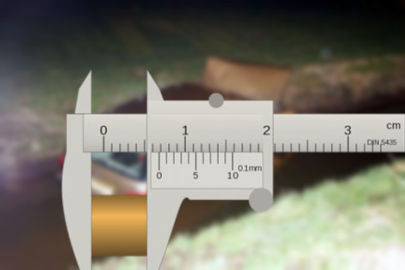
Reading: 6.8 mm
